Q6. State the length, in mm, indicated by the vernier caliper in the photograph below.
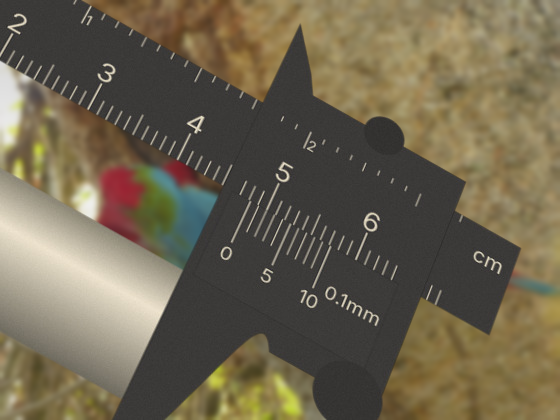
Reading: 48.2 mm
